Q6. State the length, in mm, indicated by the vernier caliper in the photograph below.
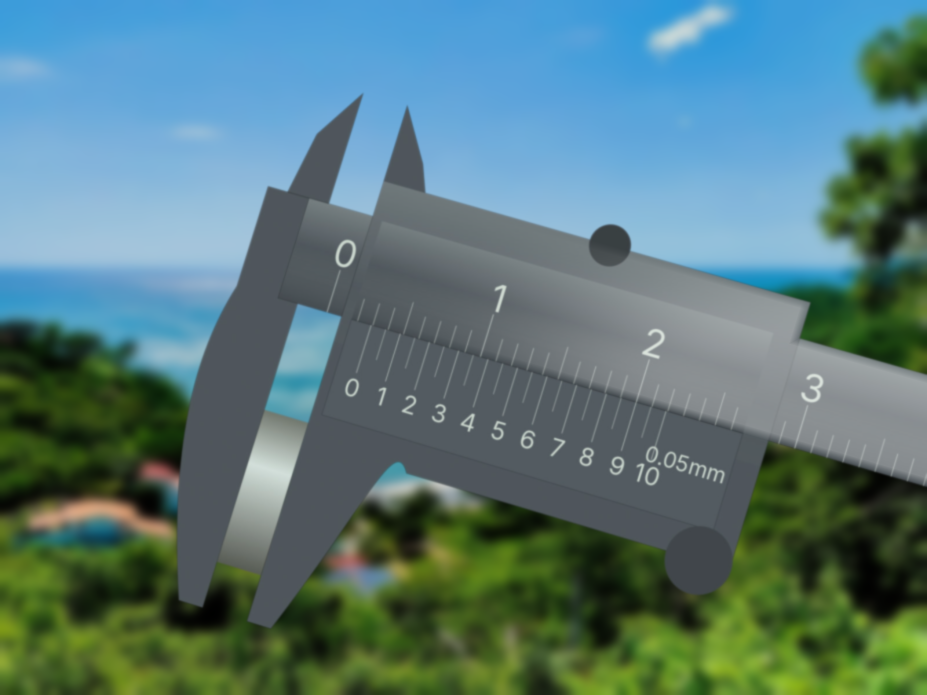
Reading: 2.9 mm
